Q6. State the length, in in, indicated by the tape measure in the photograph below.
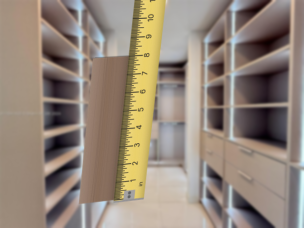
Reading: 8 in
